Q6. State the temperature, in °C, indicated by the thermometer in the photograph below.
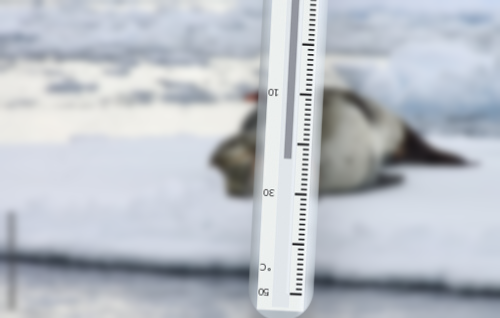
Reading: 23 °C
